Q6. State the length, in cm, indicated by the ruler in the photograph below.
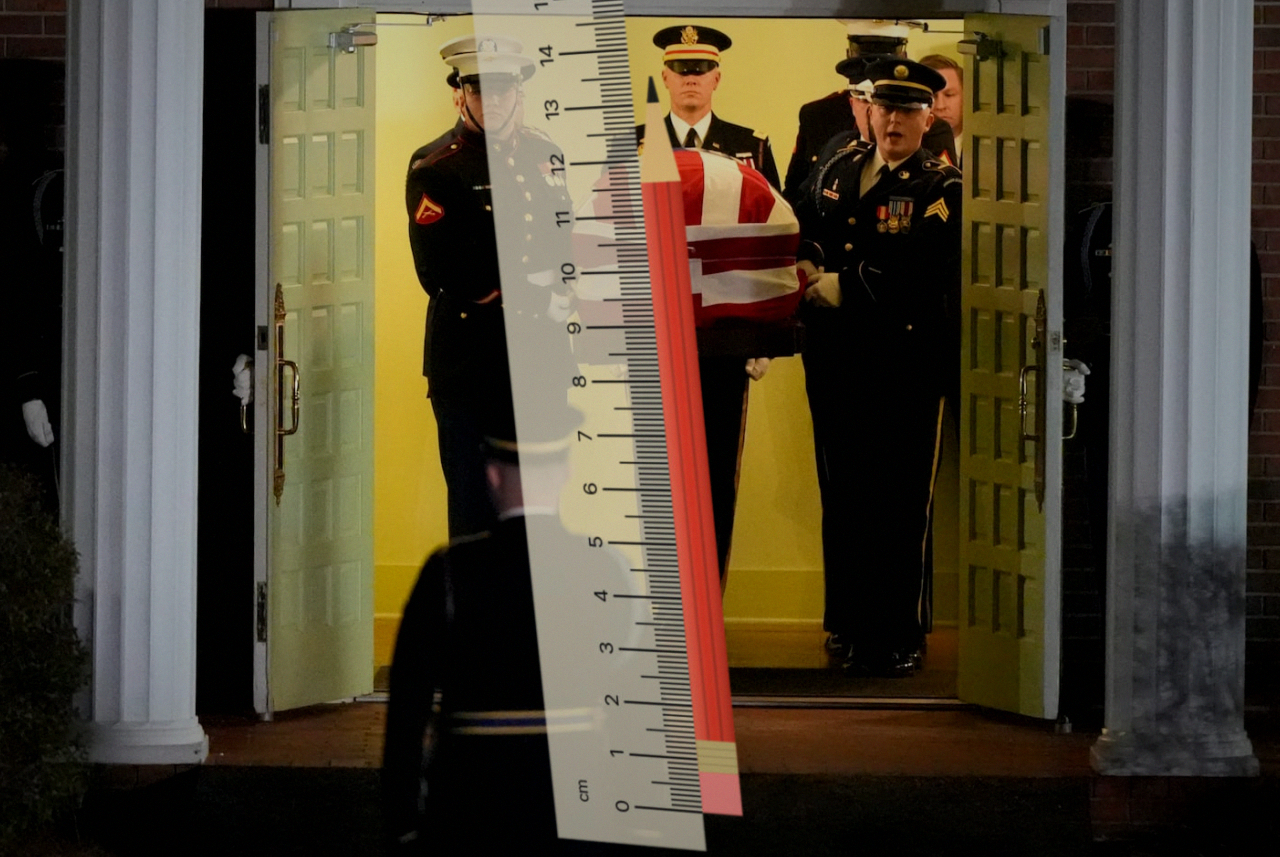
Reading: 13.5 cm
